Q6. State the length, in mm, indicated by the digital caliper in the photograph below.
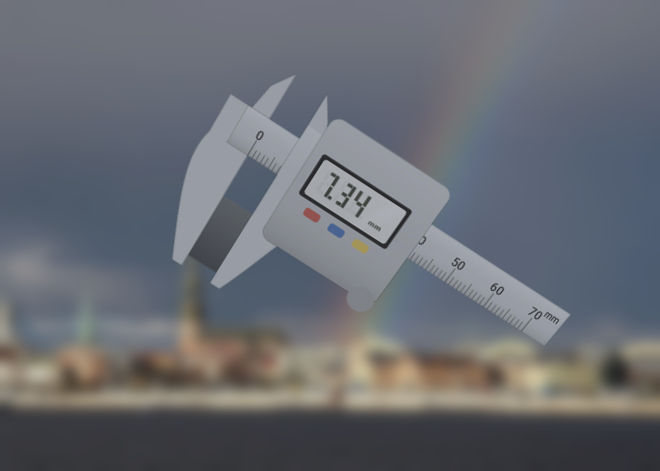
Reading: 7.34 mm
